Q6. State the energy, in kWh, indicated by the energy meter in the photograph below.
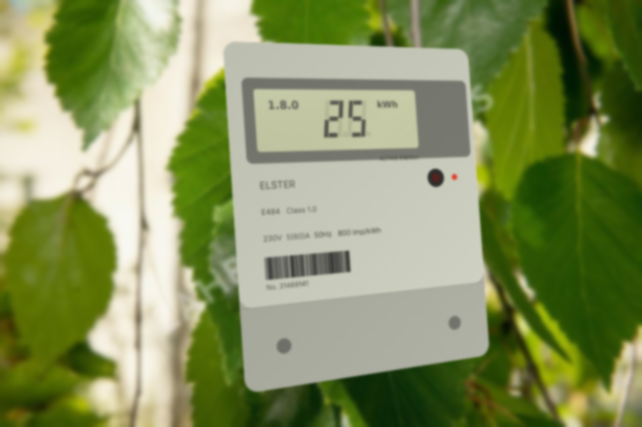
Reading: 25 kWh
